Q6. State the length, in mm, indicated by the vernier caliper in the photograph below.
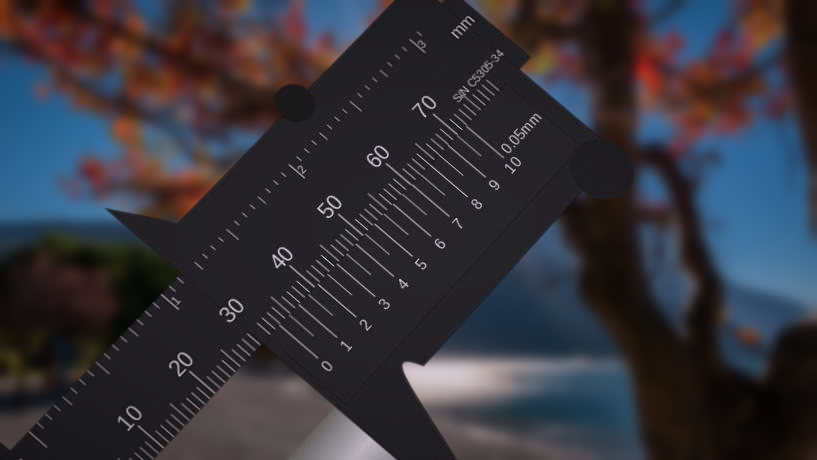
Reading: 32.8 mm
